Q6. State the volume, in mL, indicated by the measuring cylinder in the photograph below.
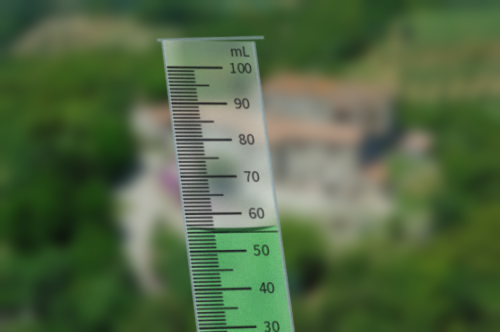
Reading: 55 mL
